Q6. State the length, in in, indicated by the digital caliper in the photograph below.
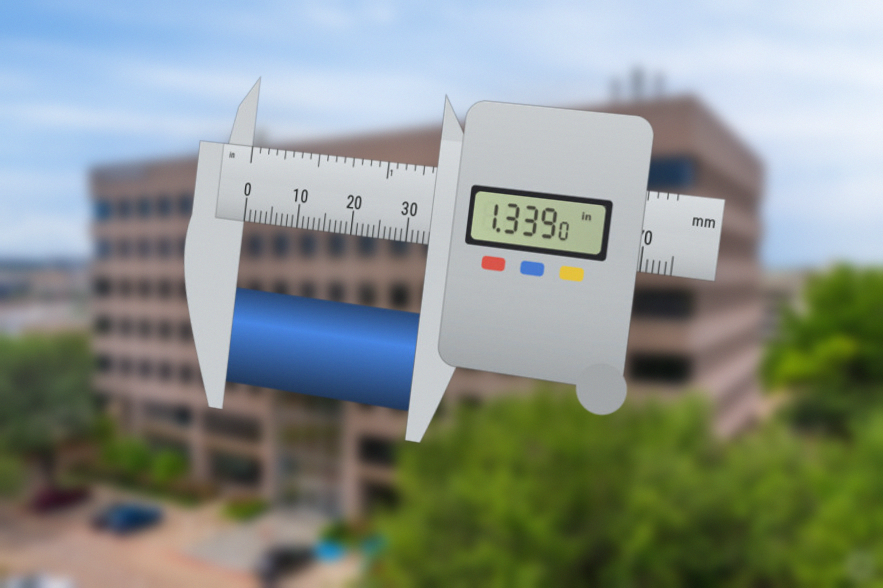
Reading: 1.3390 in
